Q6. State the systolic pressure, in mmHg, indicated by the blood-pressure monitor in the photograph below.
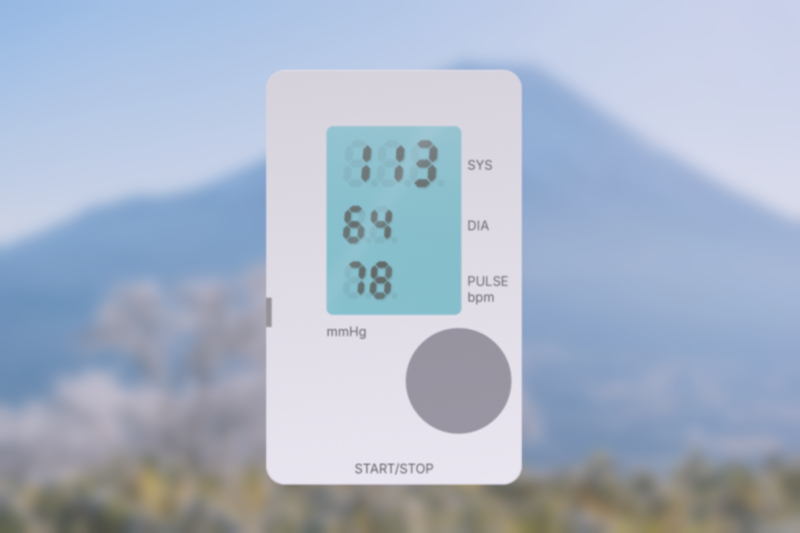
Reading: 113 mmHg
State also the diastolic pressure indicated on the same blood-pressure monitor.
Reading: 64 mmHg
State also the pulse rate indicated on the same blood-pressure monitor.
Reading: 78 bpm
